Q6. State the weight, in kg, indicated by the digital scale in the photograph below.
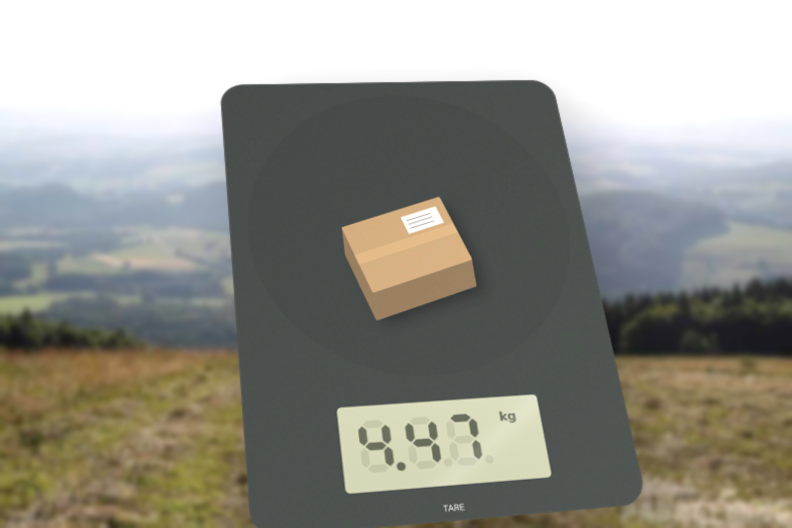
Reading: 4.47 kg
